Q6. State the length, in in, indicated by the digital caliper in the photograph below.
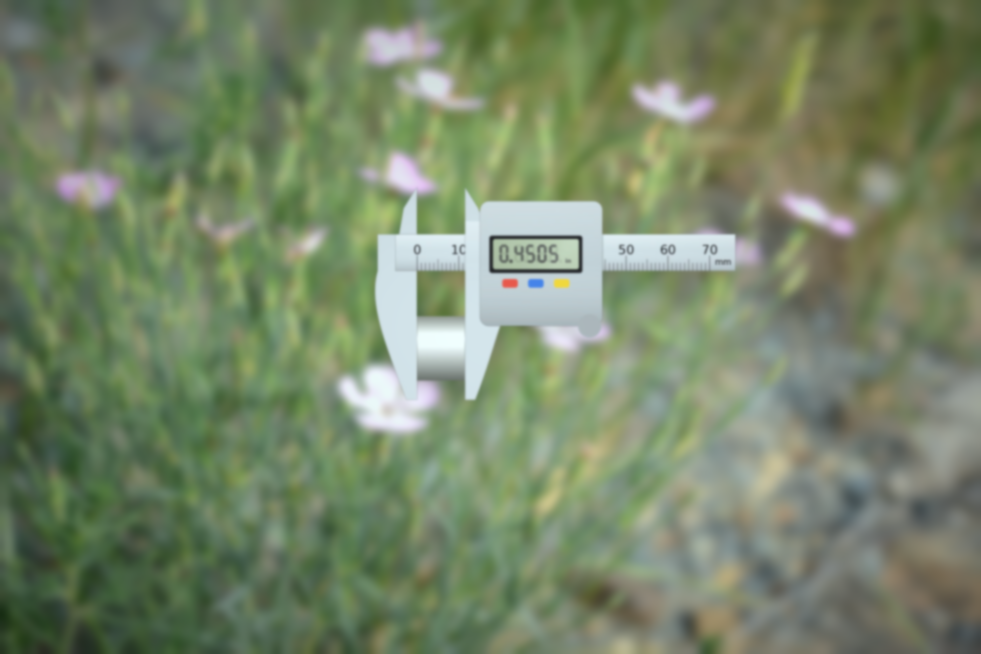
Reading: 0.4505 in
